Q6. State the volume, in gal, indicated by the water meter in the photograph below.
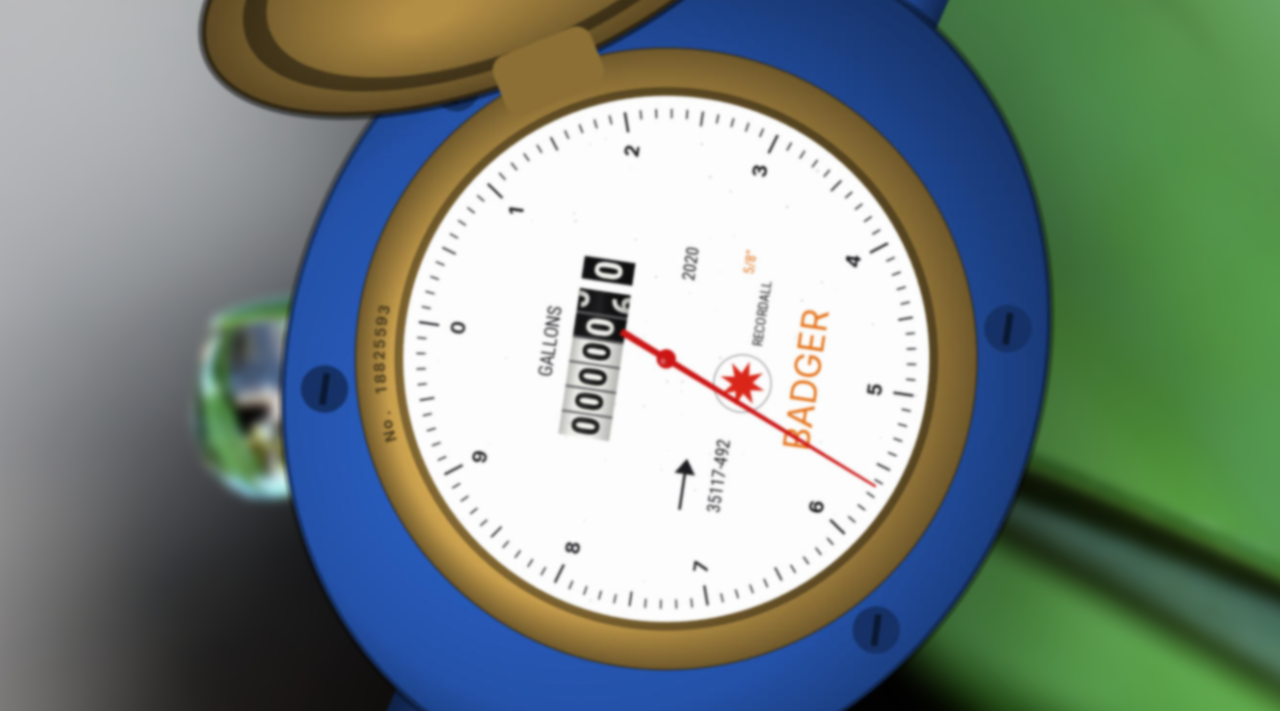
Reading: 55.6 gal
